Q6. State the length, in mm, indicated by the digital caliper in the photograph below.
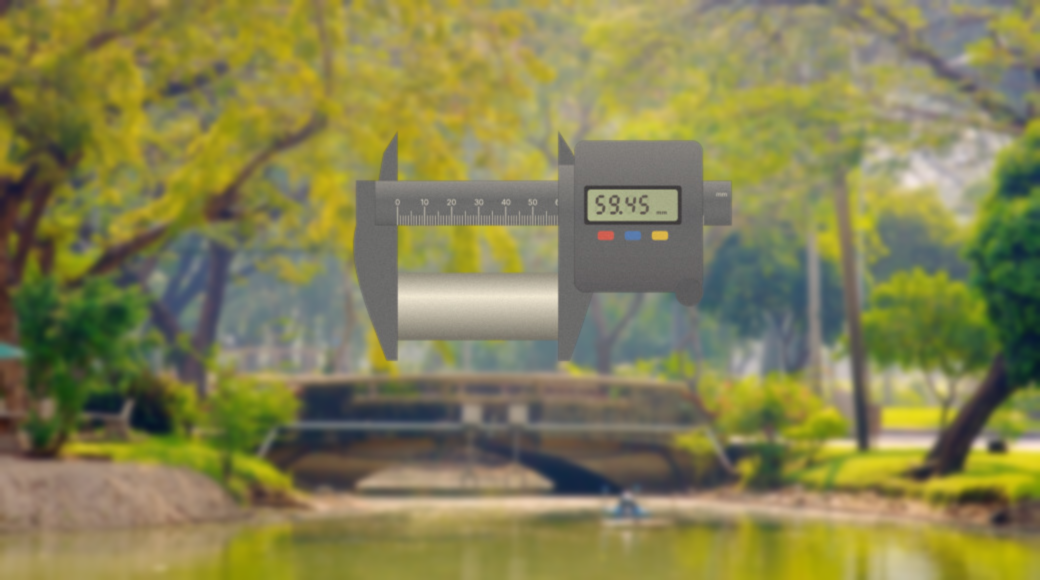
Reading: 59.45 mm
